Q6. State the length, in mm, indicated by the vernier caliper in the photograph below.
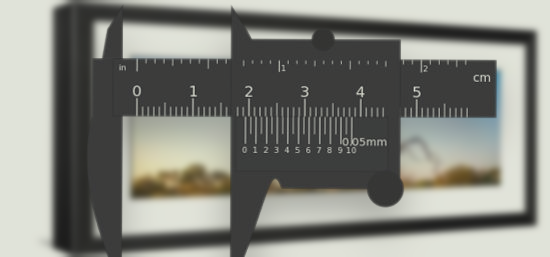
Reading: 19.4 mm
